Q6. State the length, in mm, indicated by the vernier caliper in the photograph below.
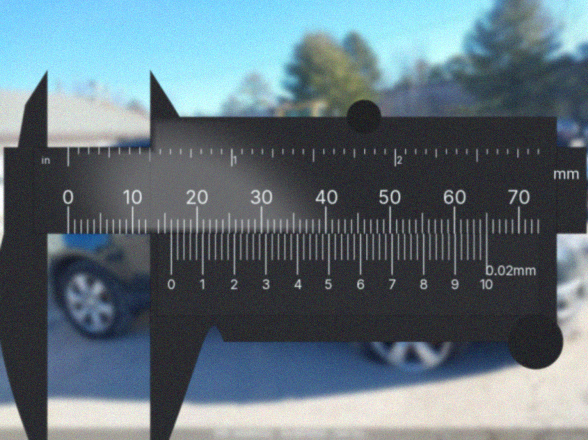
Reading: 16.0 mm
